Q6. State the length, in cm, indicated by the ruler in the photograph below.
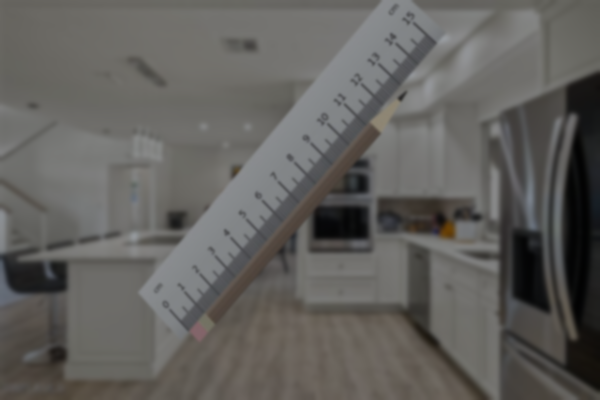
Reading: 13 cm
